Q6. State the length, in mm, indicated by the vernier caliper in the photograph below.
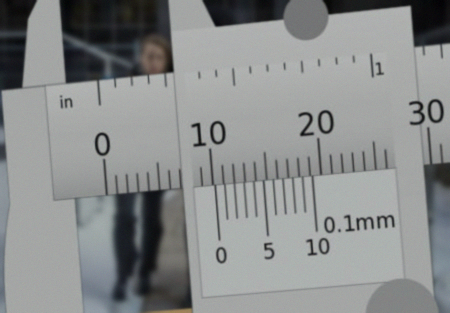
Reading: 10.2 mm
